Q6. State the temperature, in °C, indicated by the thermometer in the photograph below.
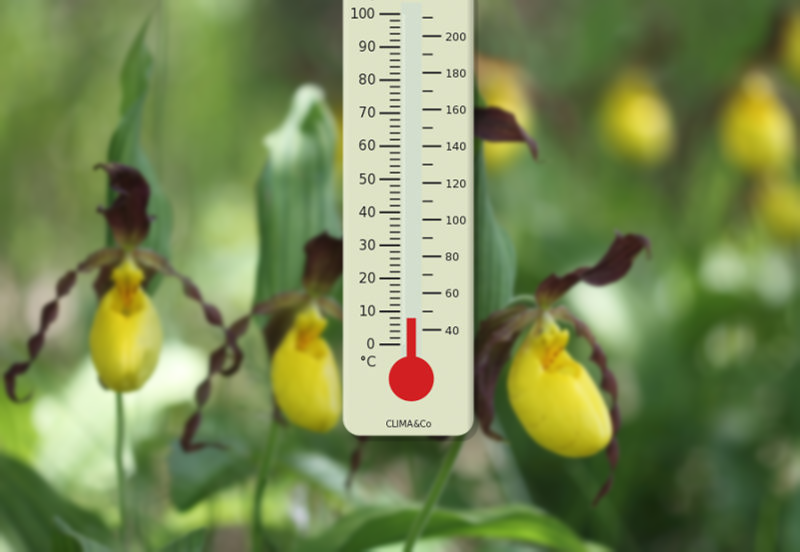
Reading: 8 °C
